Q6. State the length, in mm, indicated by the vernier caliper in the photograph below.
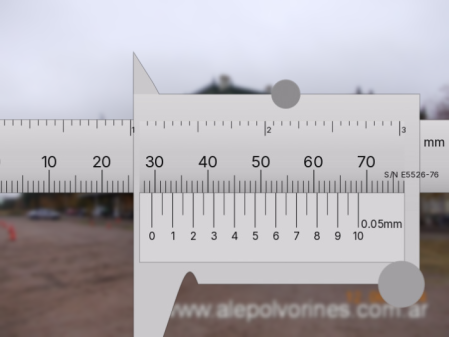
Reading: 29.4 mm
